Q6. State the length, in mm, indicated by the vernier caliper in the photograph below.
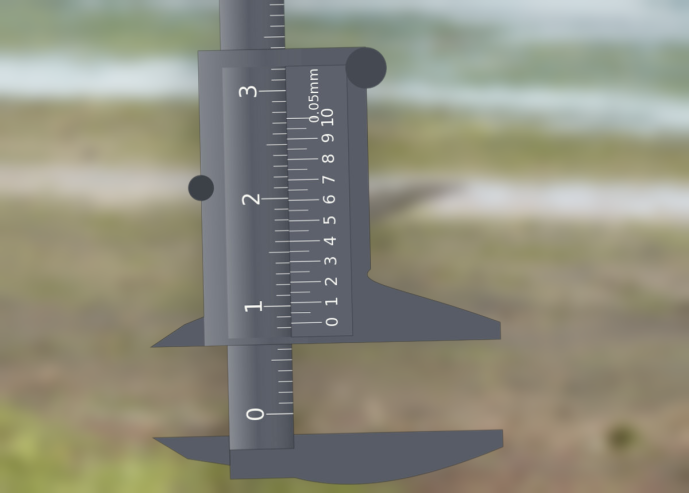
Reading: 8.4 mm
